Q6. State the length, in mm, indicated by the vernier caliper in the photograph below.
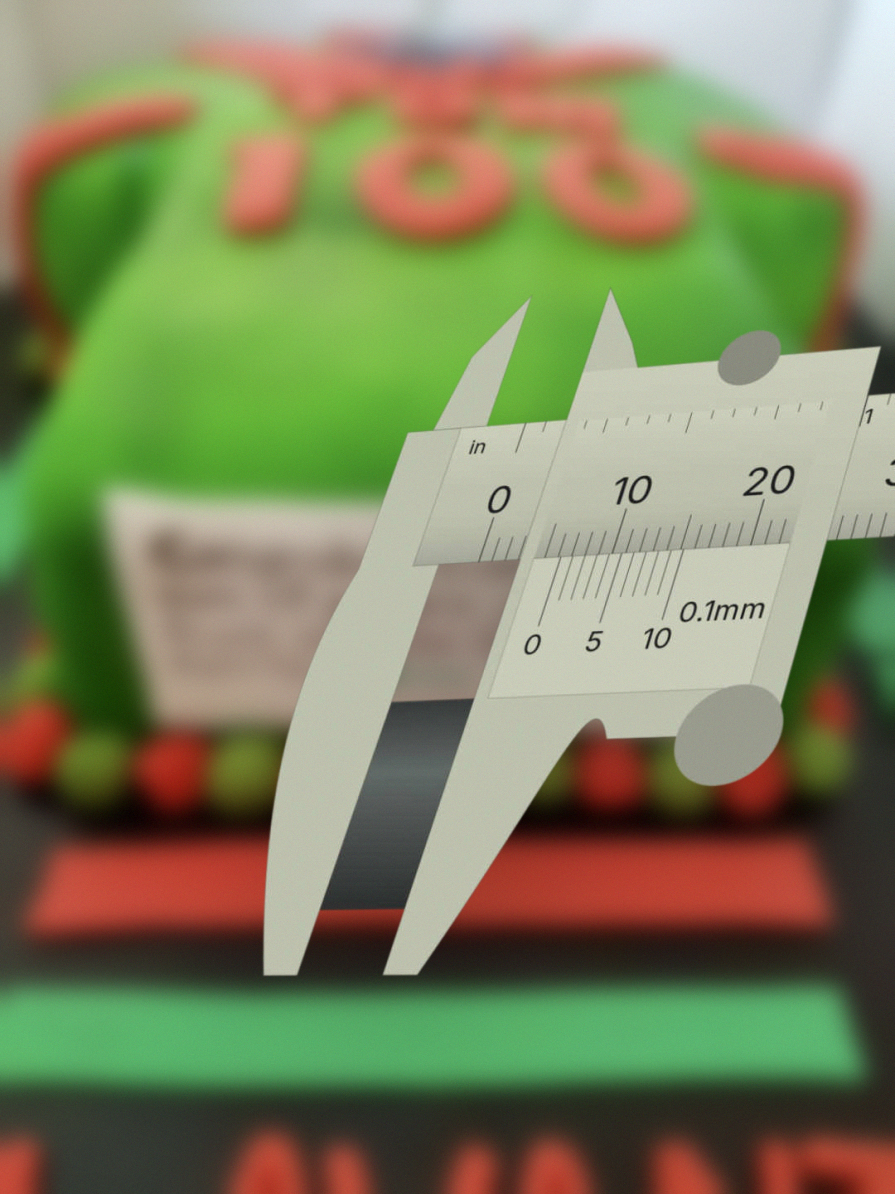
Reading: 6.2 mm
